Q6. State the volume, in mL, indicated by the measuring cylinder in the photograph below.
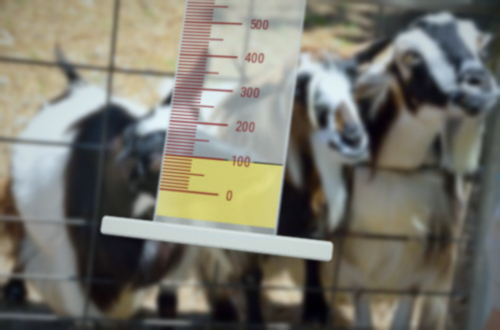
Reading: 100 mL
